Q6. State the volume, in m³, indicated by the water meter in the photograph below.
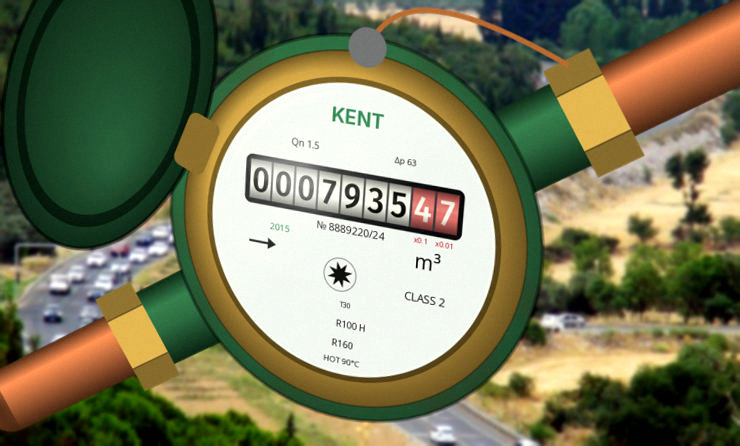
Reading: 7935.47 m³
